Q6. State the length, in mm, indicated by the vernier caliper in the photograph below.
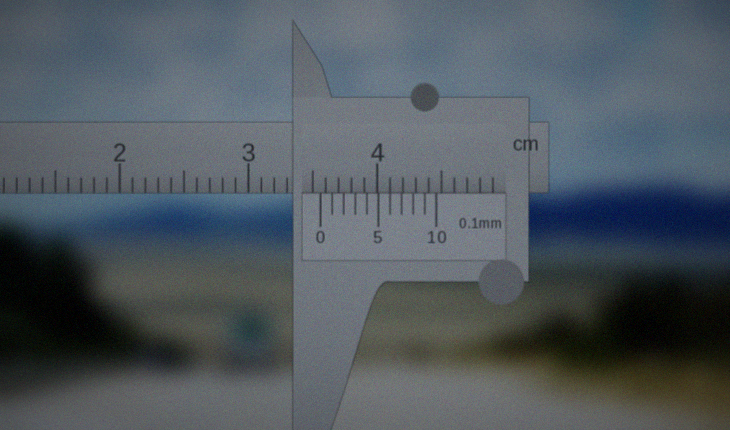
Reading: 35.6 mm
